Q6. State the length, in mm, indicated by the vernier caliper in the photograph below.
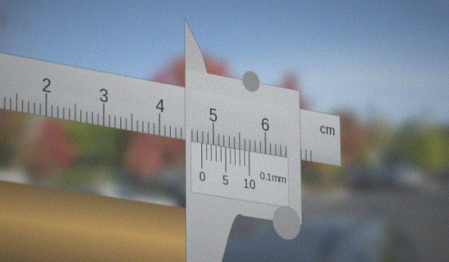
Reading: 47.8 mm
